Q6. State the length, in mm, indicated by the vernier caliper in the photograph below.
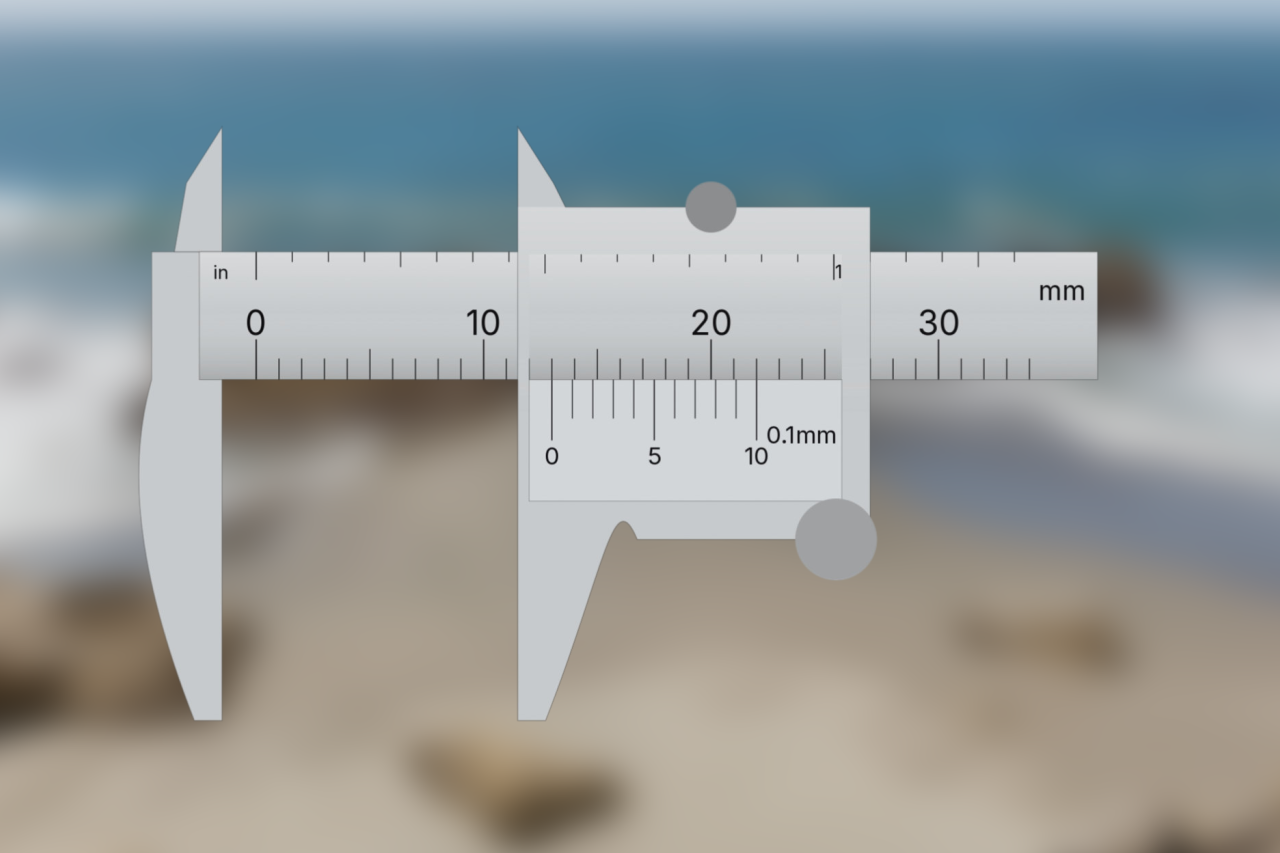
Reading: 13.0 mm
